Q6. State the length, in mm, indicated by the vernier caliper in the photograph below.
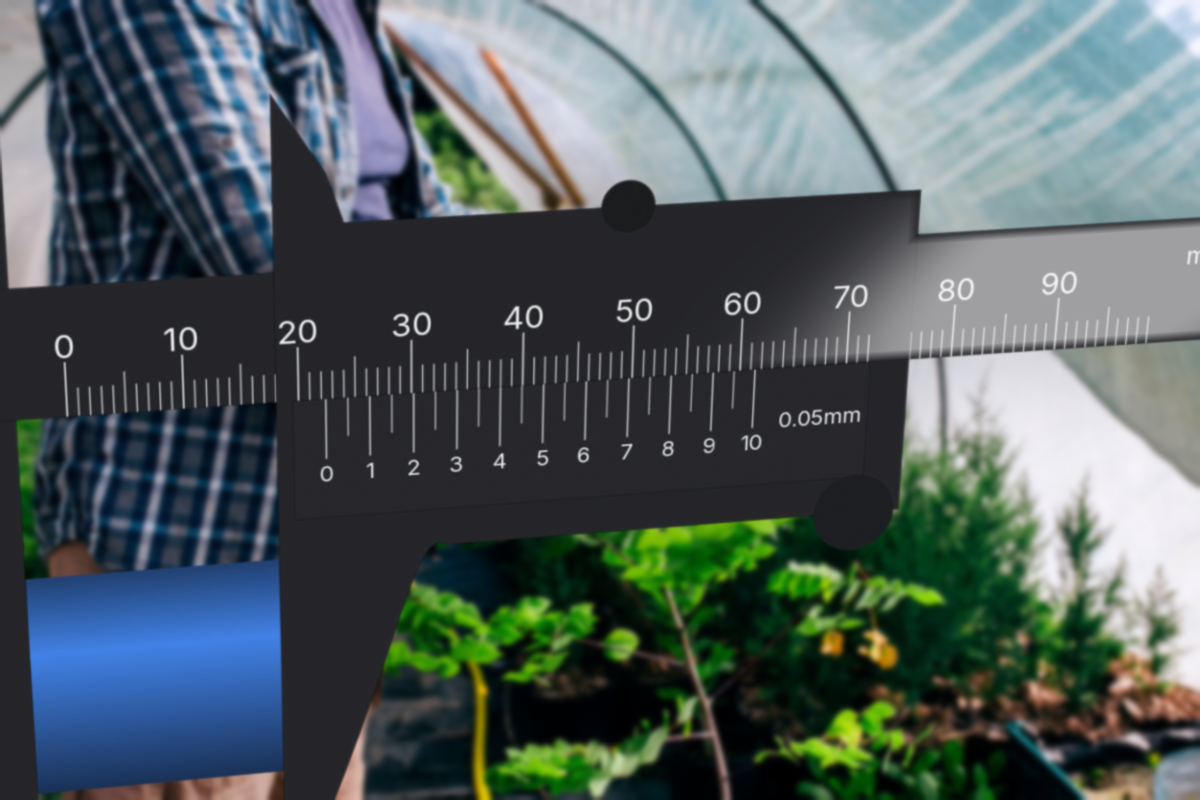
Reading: 22.4 mm
